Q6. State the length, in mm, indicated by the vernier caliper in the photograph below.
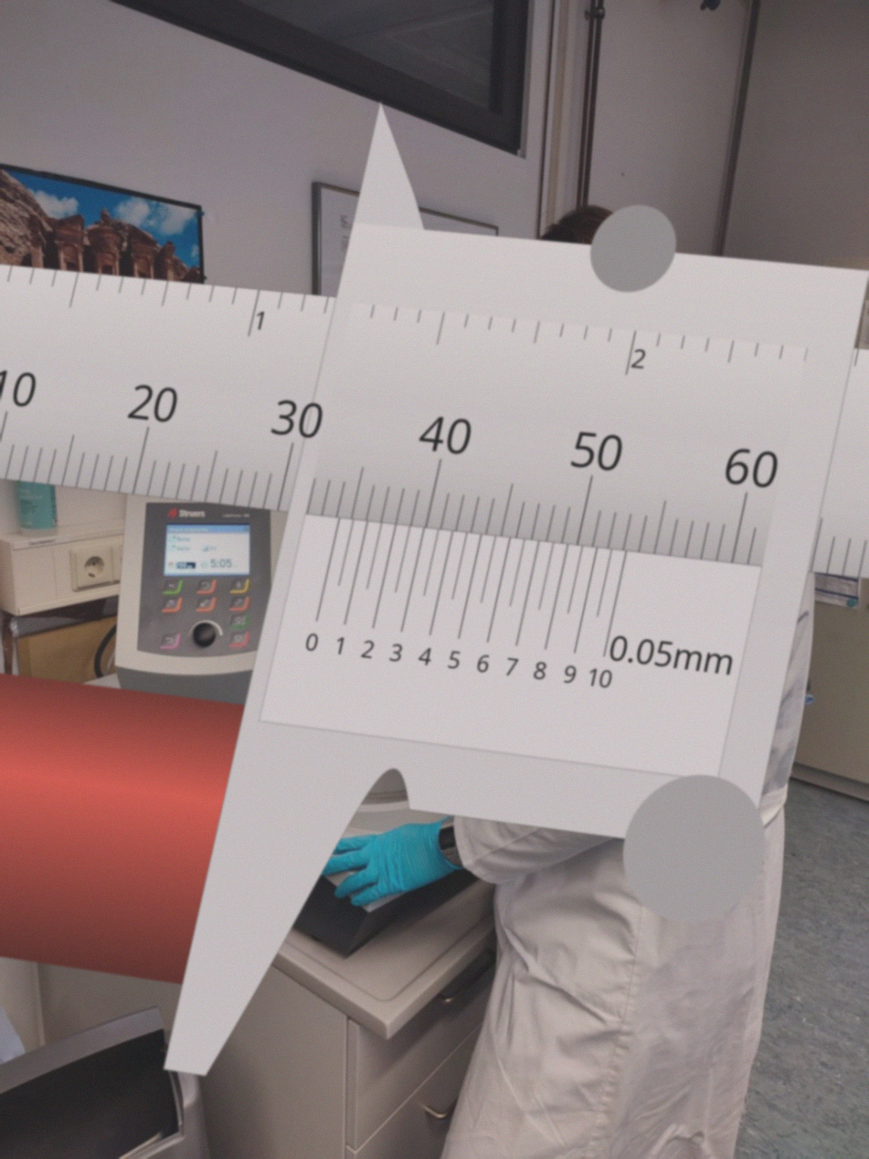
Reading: 34.2 mm
